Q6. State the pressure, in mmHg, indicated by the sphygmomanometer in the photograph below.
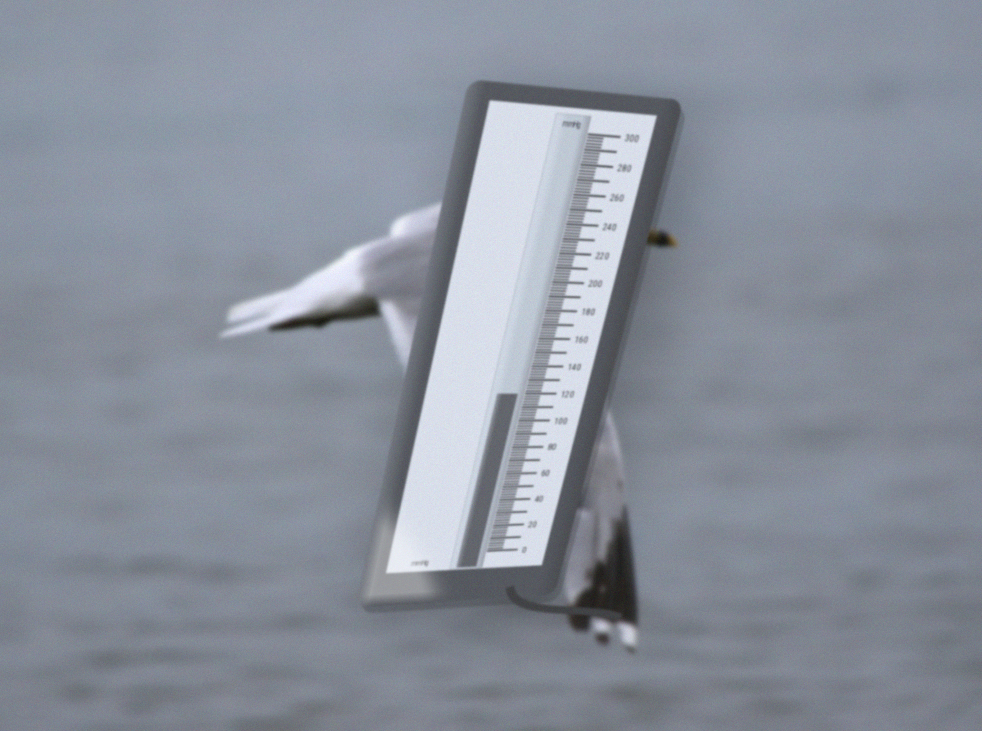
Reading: 120 mmHg
